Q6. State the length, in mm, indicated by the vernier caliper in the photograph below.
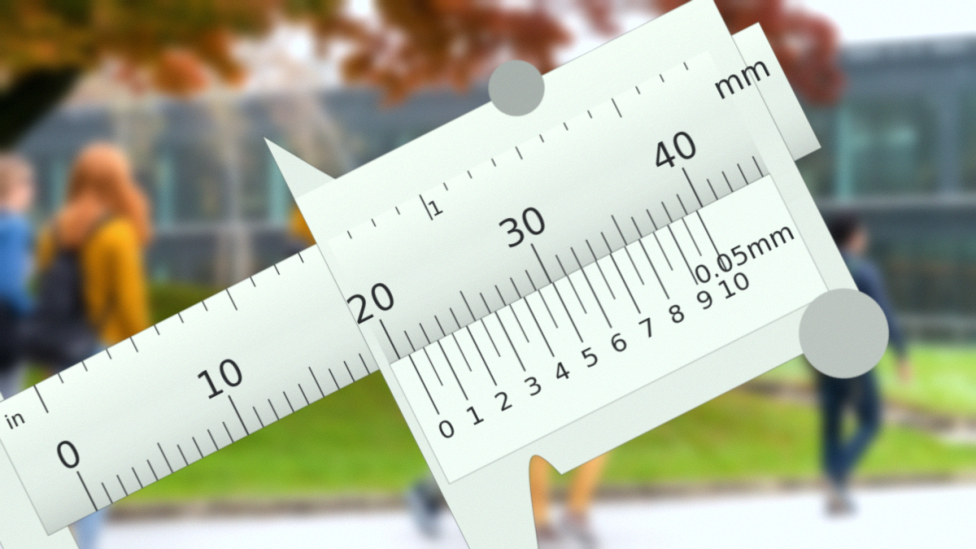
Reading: 20.6 mm
